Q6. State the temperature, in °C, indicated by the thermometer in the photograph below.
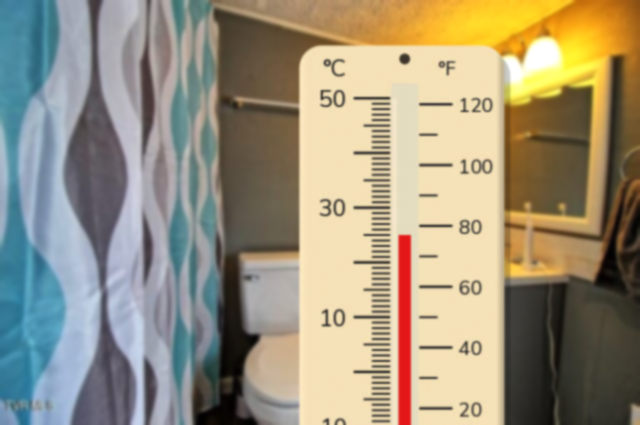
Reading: 25 °C
